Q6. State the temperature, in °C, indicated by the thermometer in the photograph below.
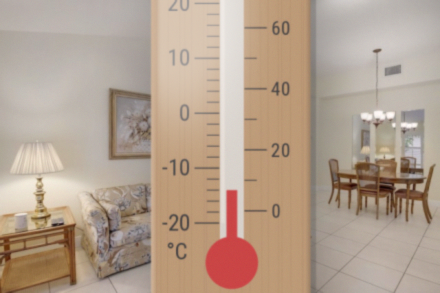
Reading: -14 °C
